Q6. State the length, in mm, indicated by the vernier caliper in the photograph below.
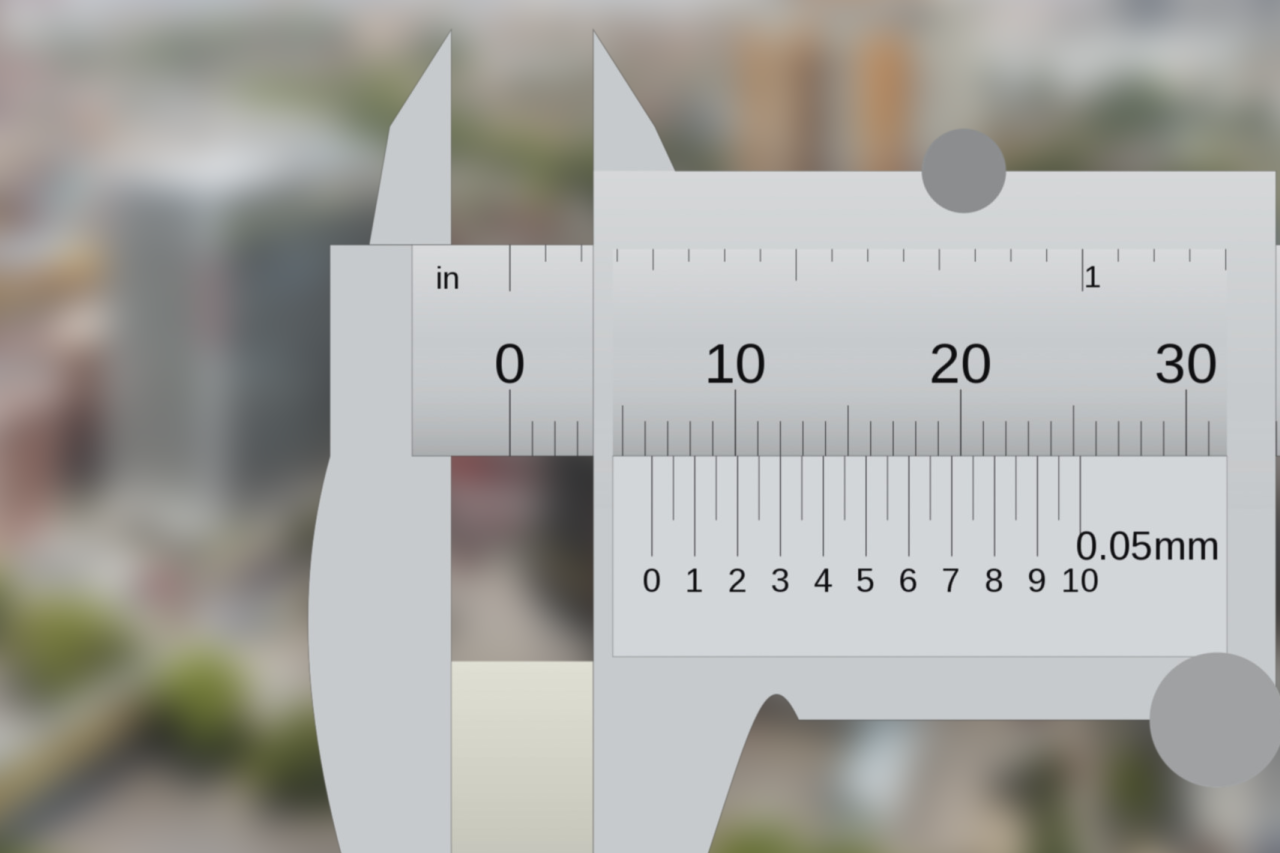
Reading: 6.3 mm
